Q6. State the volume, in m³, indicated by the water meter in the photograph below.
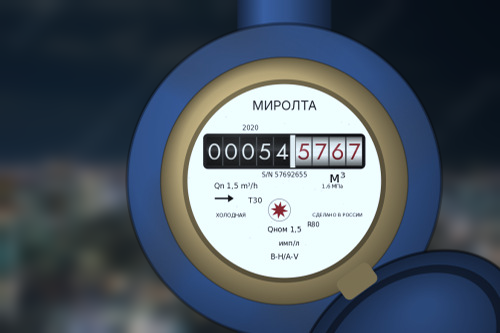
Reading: 54.5767 m³
